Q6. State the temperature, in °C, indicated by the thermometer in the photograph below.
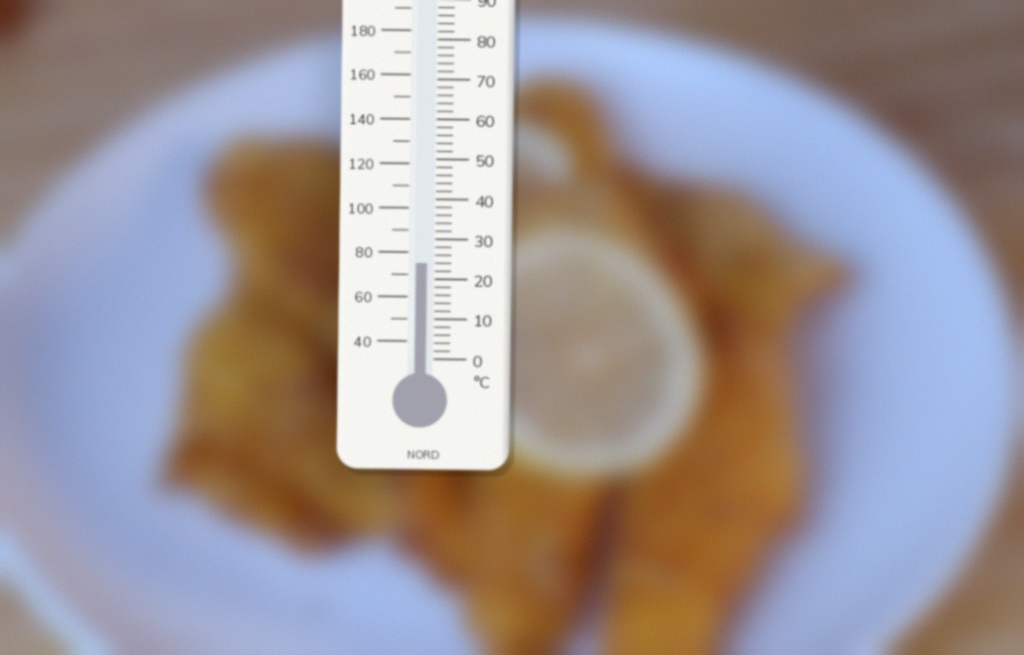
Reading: 24 °C
